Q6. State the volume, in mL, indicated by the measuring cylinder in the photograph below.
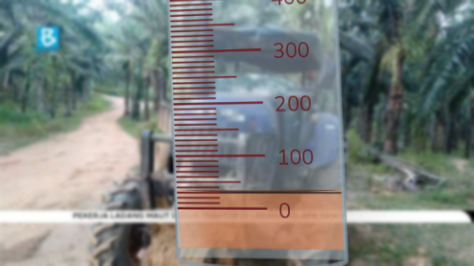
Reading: 30 mL
